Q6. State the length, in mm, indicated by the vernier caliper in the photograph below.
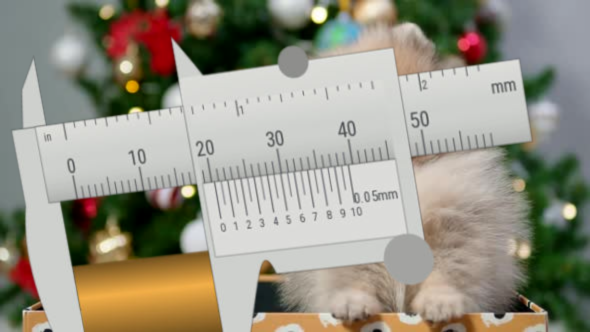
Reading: 20.4 mm
